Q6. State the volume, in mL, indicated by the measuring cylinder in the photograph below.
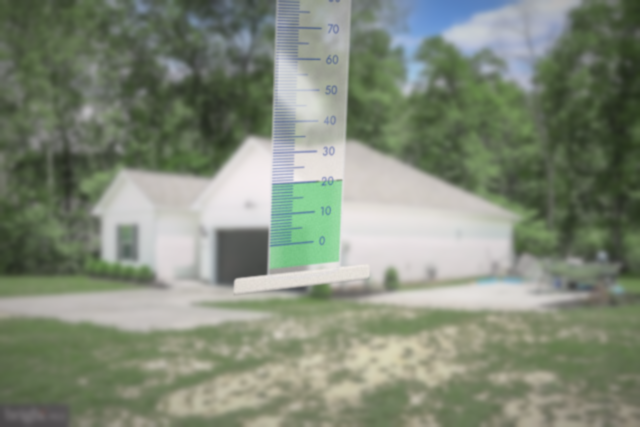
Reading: 20 mL
